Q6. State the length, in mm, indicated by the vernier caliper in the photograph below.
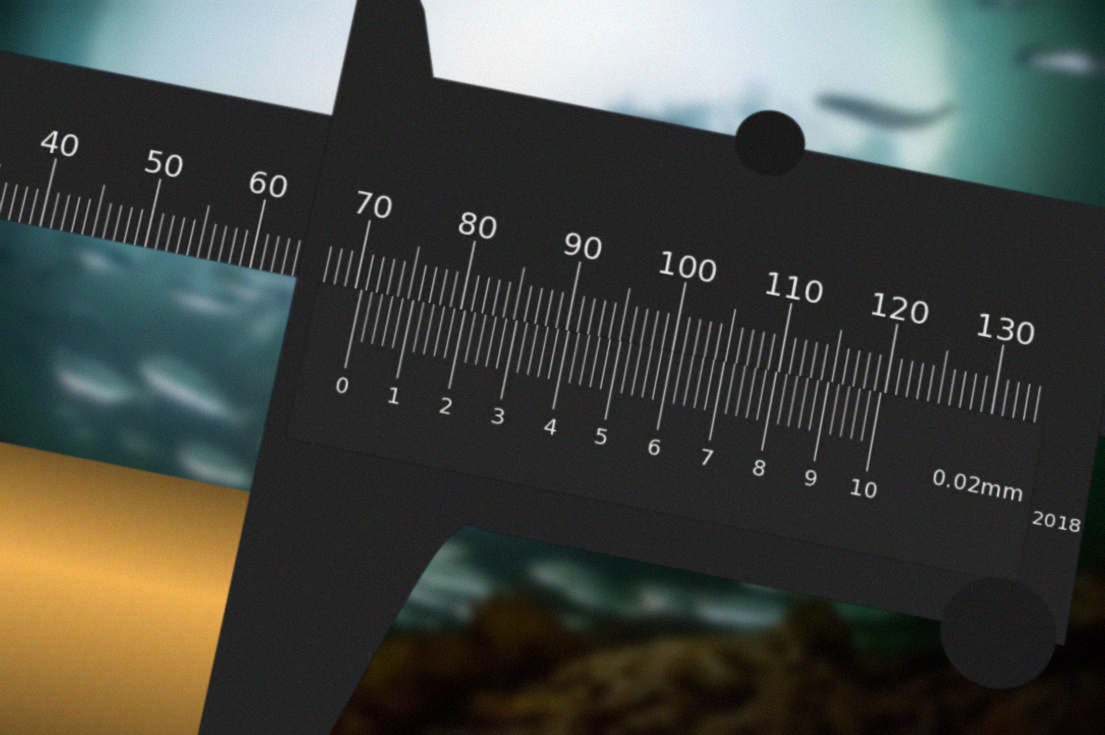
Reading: 70.6 mm
